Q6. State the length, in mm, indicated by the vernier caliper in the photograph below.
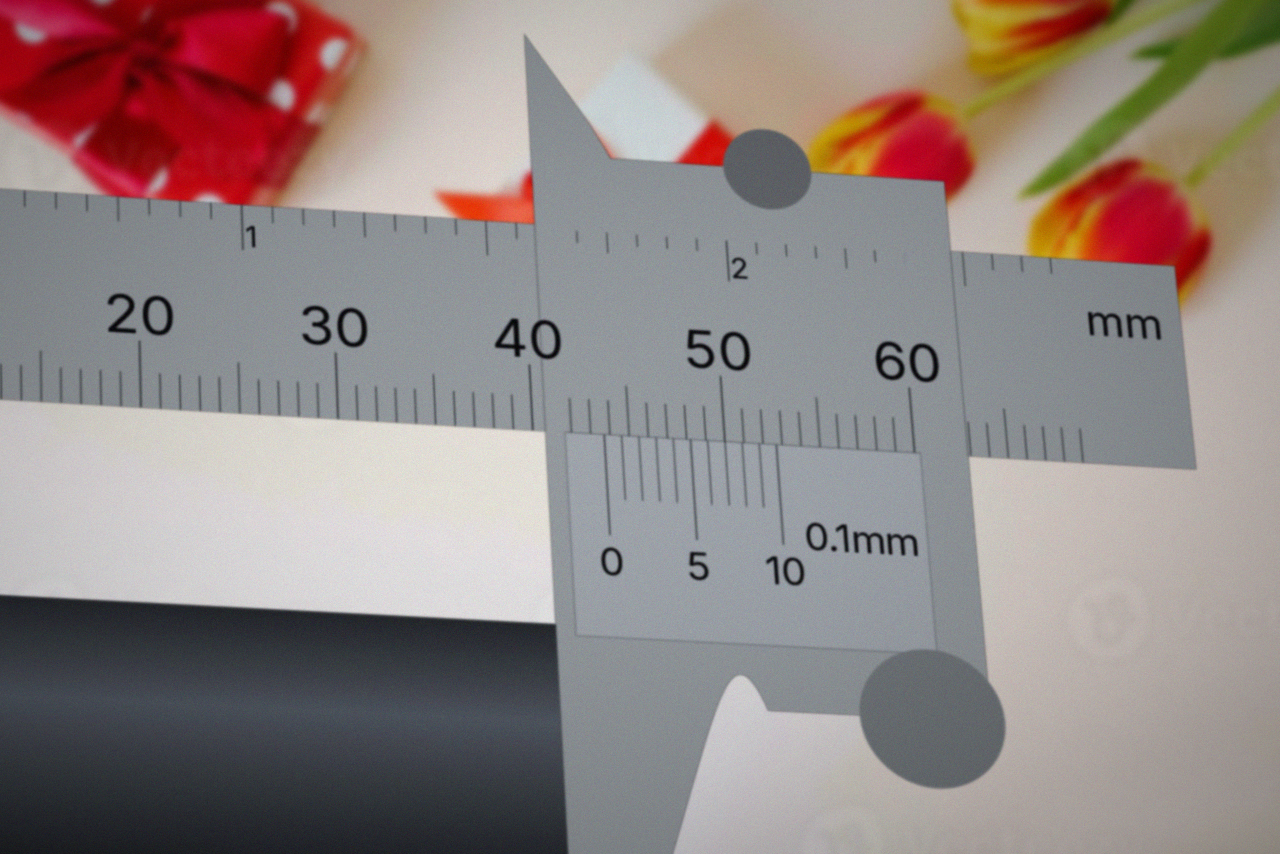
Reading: 43.7 mm
